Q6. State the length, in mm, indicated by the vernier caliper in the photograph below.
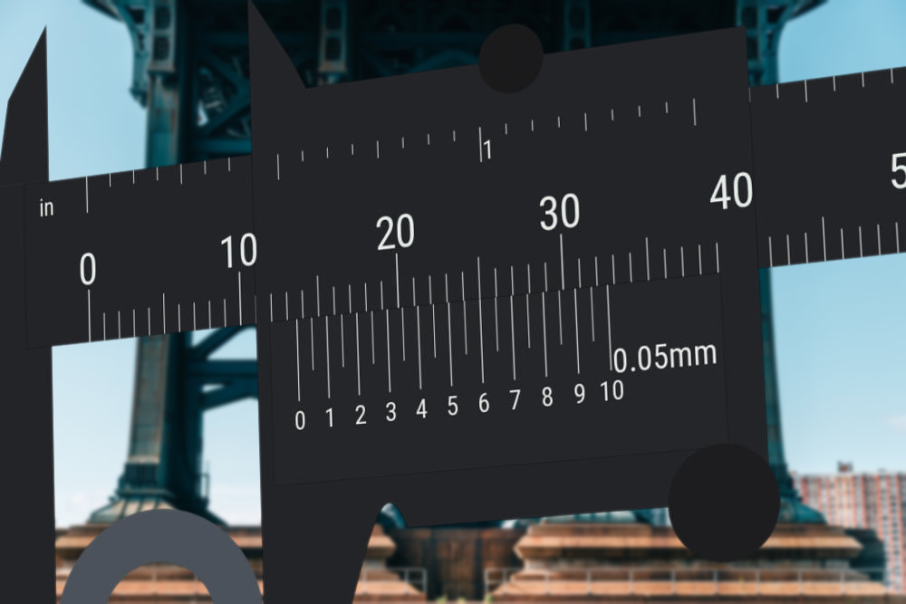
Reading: 13.6 mm
